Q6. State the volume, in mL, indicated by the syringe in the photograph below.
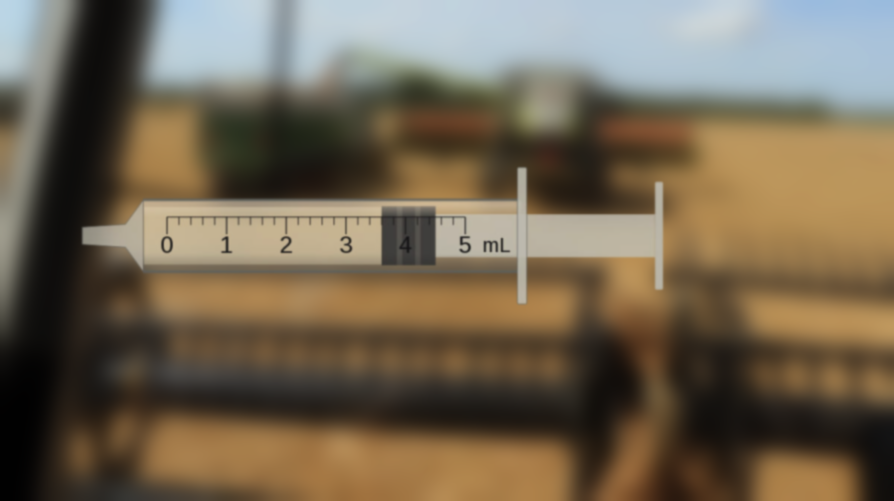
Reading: 3.6 mL
